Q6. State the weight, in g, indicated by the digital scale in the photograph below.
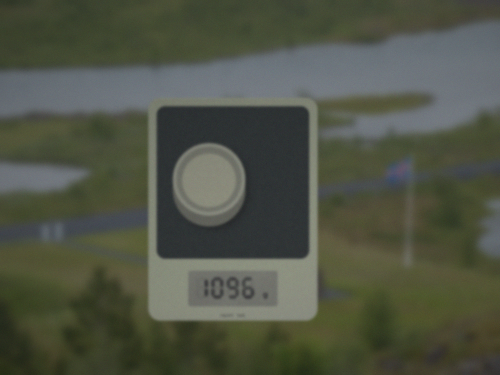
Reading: 1096 g
